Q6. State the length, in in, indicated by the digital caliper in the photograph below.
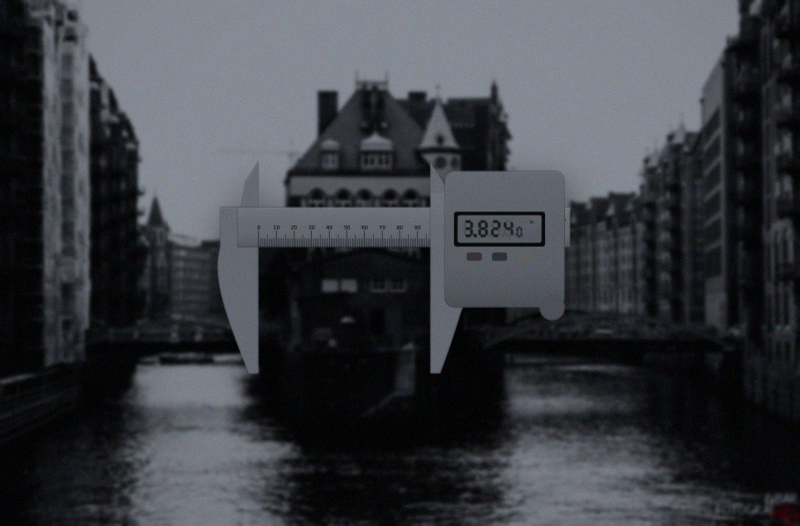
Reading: 3.8240 in
